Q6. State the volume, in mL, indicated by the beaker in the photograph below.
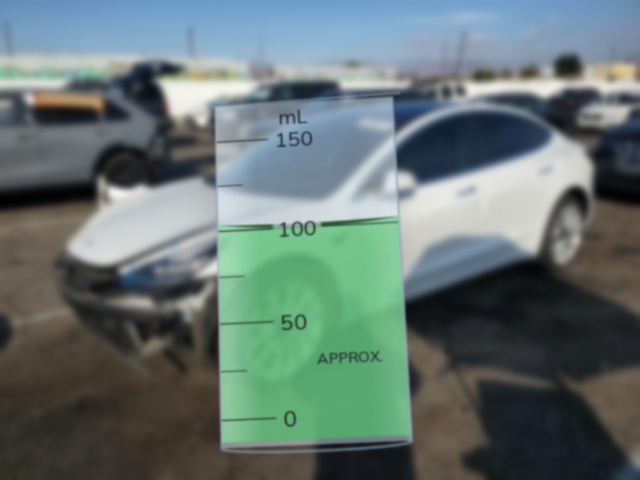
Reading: 100 mL
